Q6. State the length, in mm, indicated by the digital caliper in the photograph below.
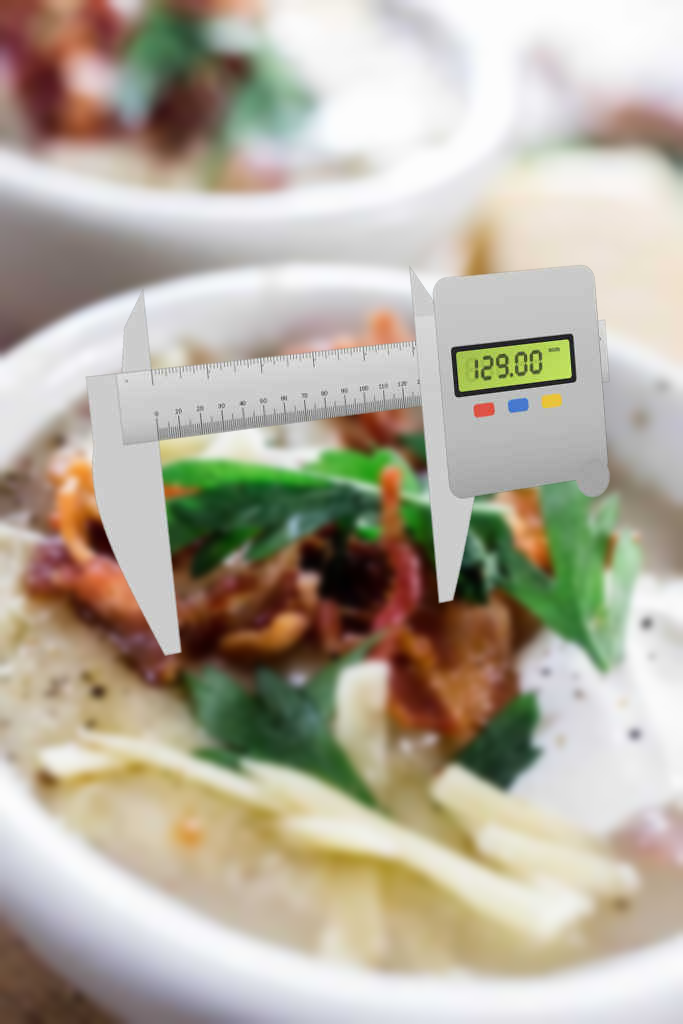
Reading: 129.00 mm
